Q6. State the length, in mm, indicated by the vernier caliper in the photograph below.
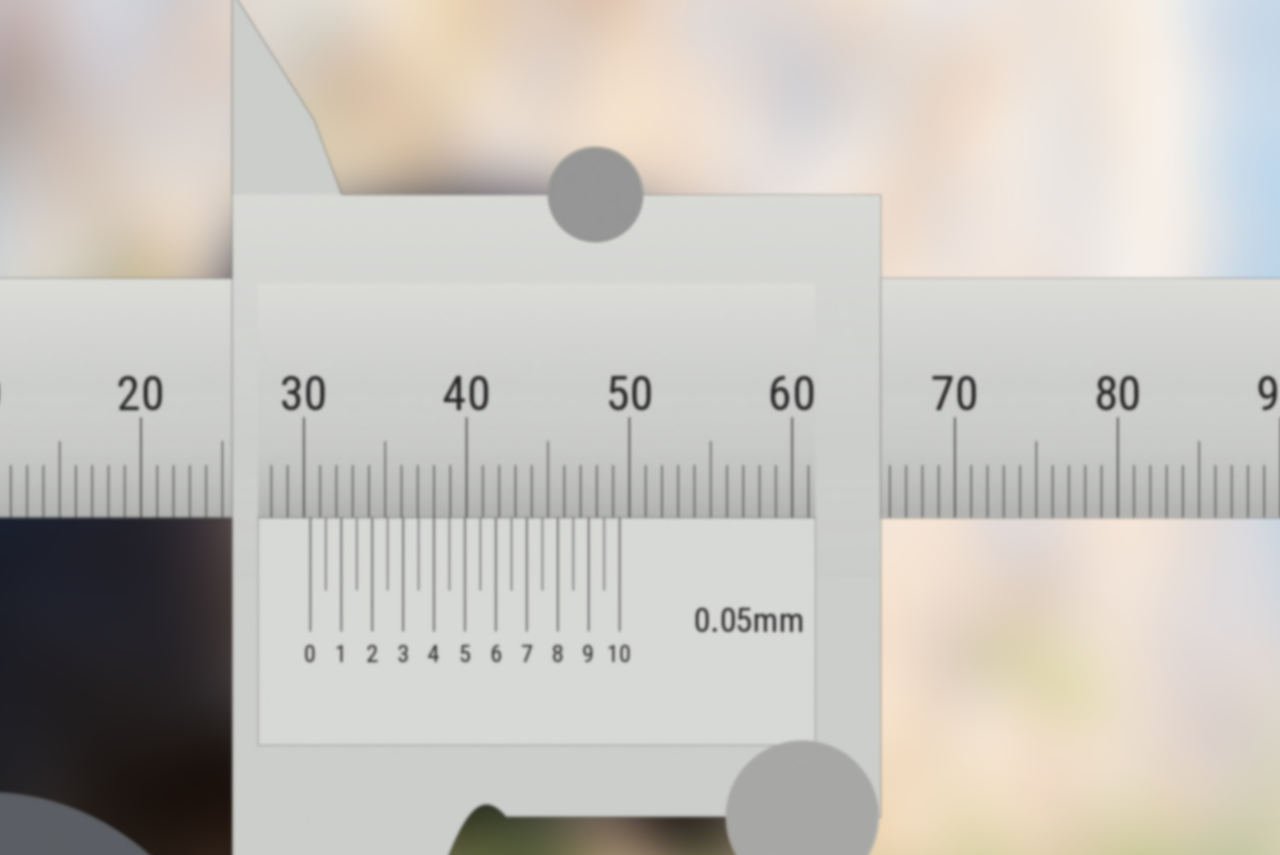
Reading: 30.4 mm
